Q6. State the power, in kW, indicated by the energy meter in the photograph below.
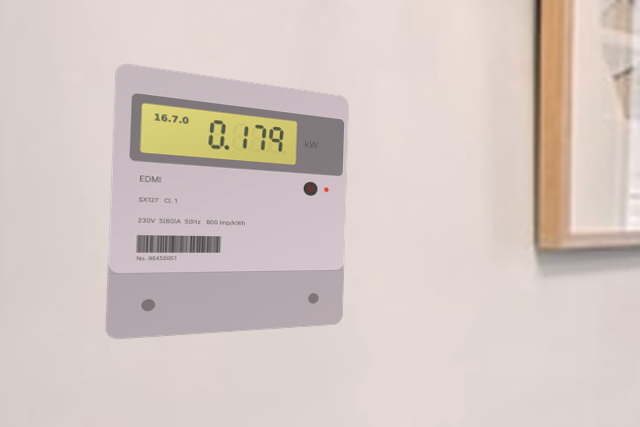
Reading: 0.179 kW
